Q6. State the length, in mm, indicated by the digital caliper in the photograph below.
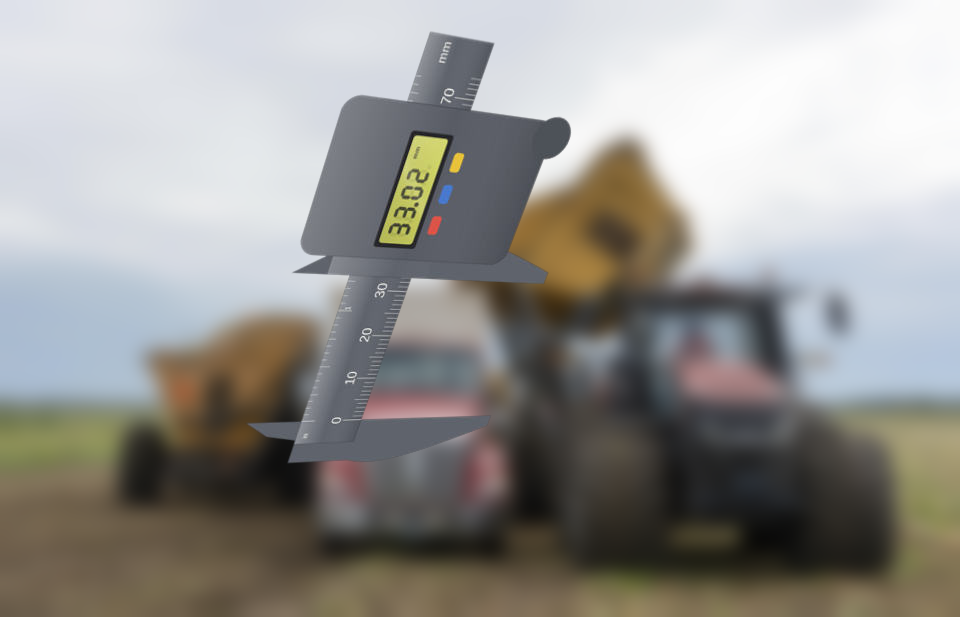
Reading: 33.02 mm
